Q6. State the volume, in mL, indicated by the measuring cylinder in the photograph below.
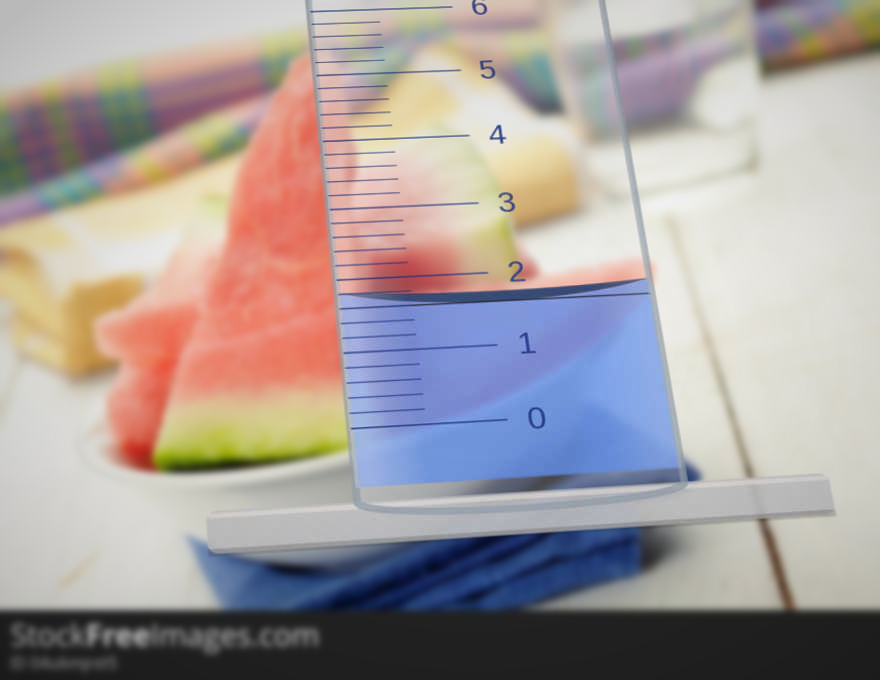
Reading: 1.6 mL
